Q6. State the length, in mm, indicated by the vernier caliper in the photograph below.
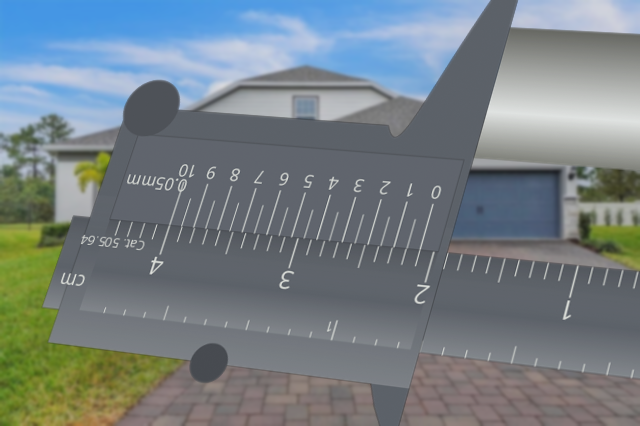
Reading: 21.0 mm
